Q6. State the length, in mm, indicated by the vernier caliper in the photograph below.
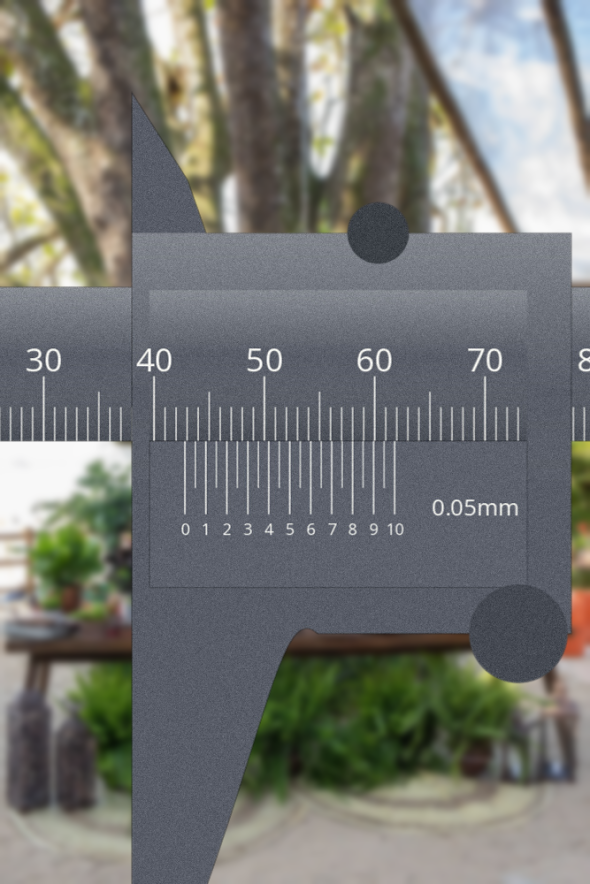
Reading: 42.8 mm
